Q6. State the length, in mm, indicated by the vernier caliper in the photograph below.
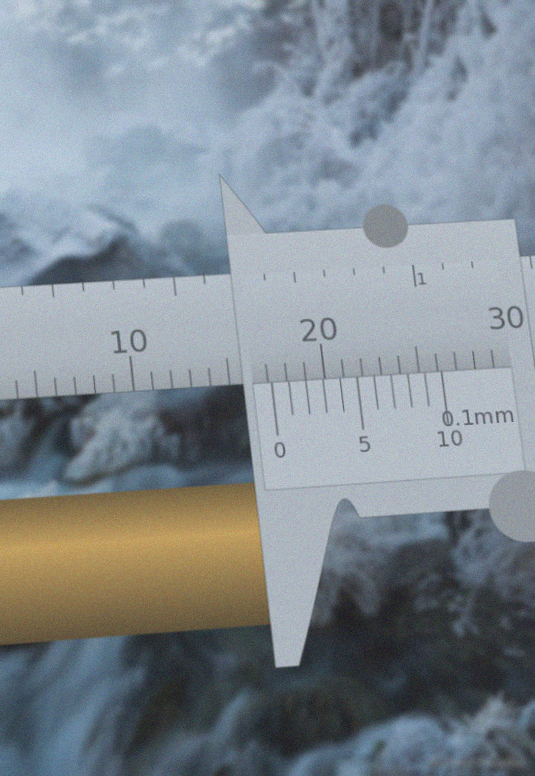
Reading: 17.2 mm
